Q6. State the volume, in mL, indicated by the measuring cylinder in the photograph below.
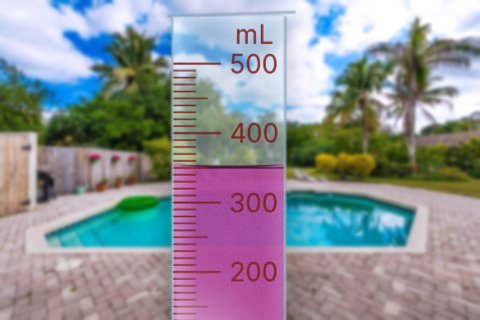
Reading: 350 mL
